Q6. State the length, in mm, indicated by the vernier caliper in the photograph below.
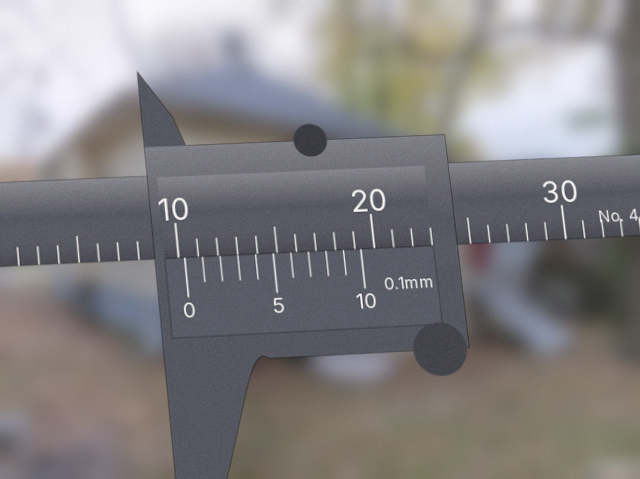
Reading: 10.3 mm
